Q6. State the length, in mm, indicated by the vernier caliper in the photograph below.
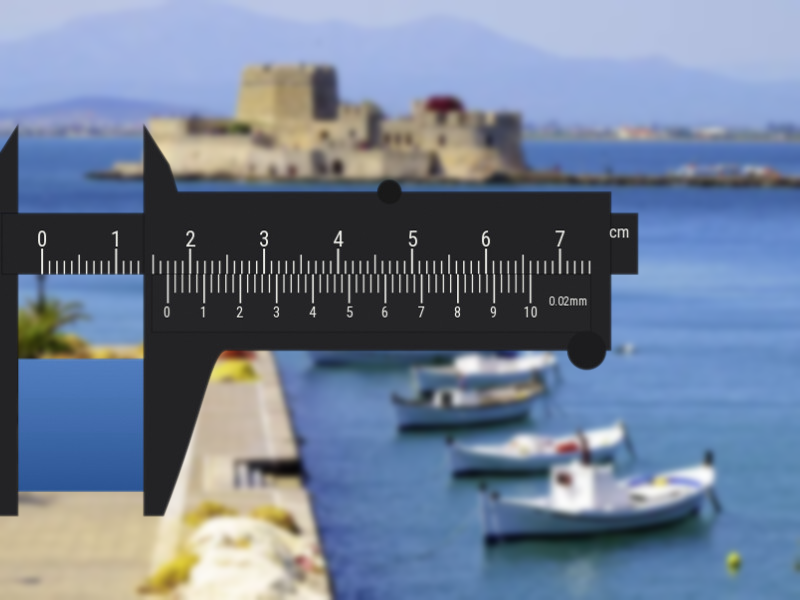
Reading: 17.0 mm
